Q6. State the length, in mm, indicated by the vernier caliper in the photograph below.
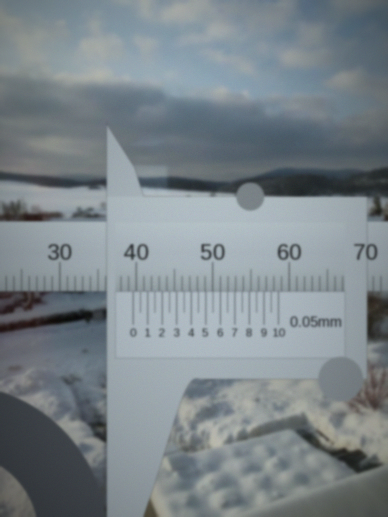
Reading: 39.6 mm
